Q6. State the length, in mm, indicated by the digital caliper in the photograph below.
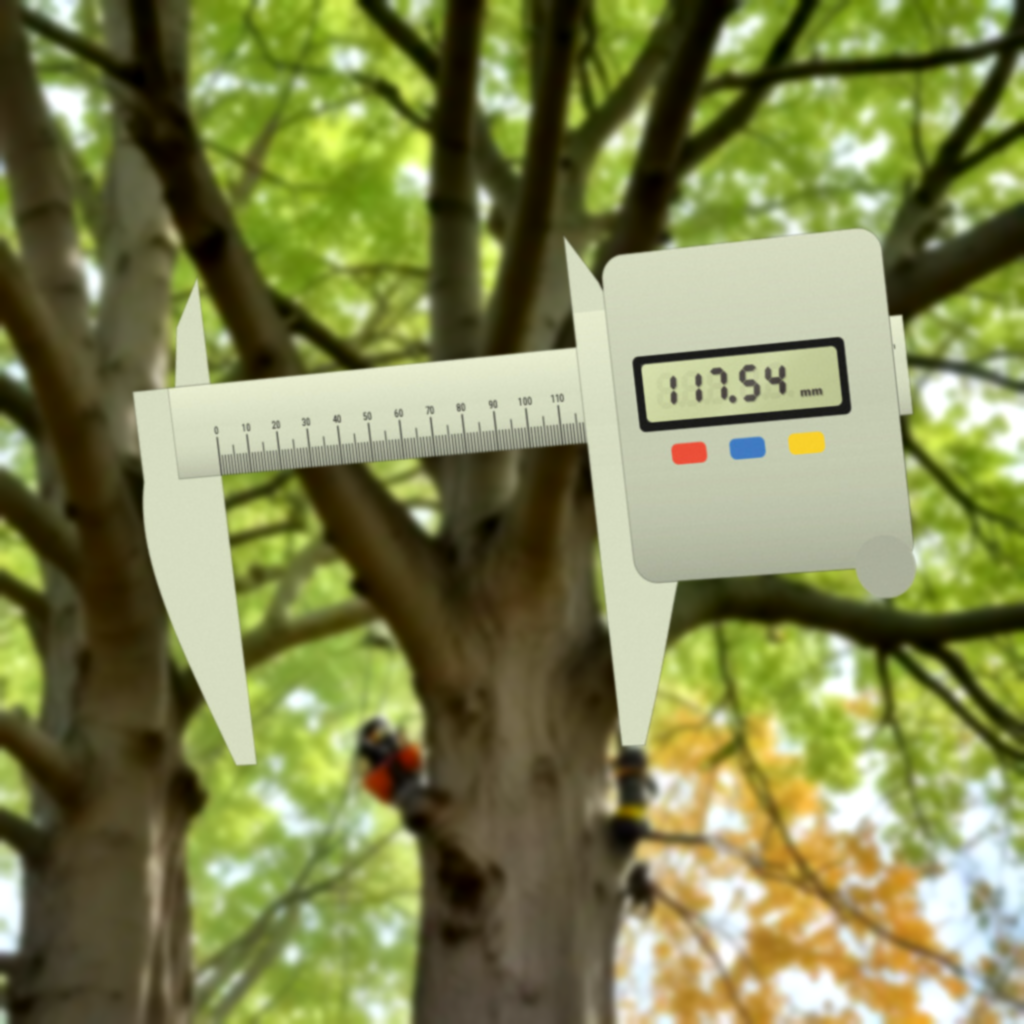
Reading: 117.54 mm
